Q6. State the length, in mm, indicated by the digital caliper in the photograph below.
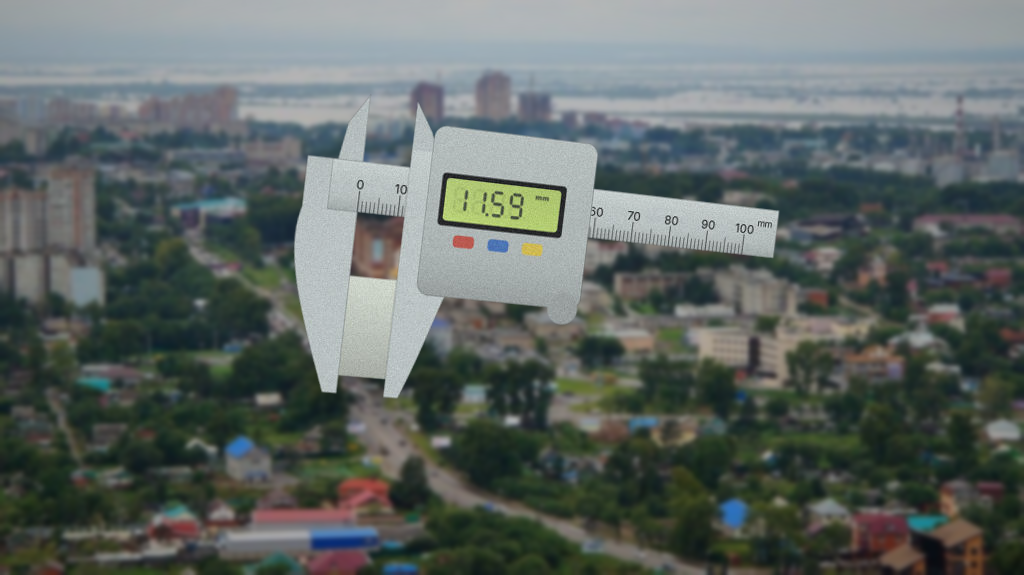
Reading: 11.59 mm
